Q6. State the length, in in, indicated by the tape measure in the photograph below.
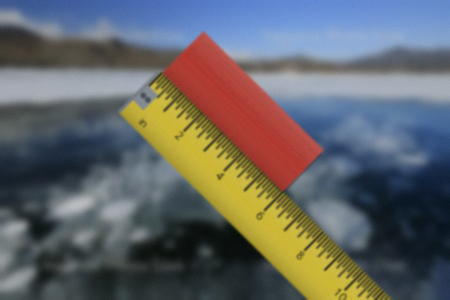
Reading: 6 in
